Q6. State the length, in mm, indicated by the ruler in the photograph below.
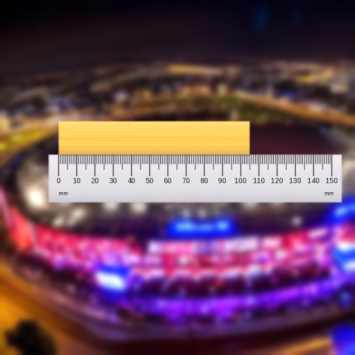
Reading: 105 mm
